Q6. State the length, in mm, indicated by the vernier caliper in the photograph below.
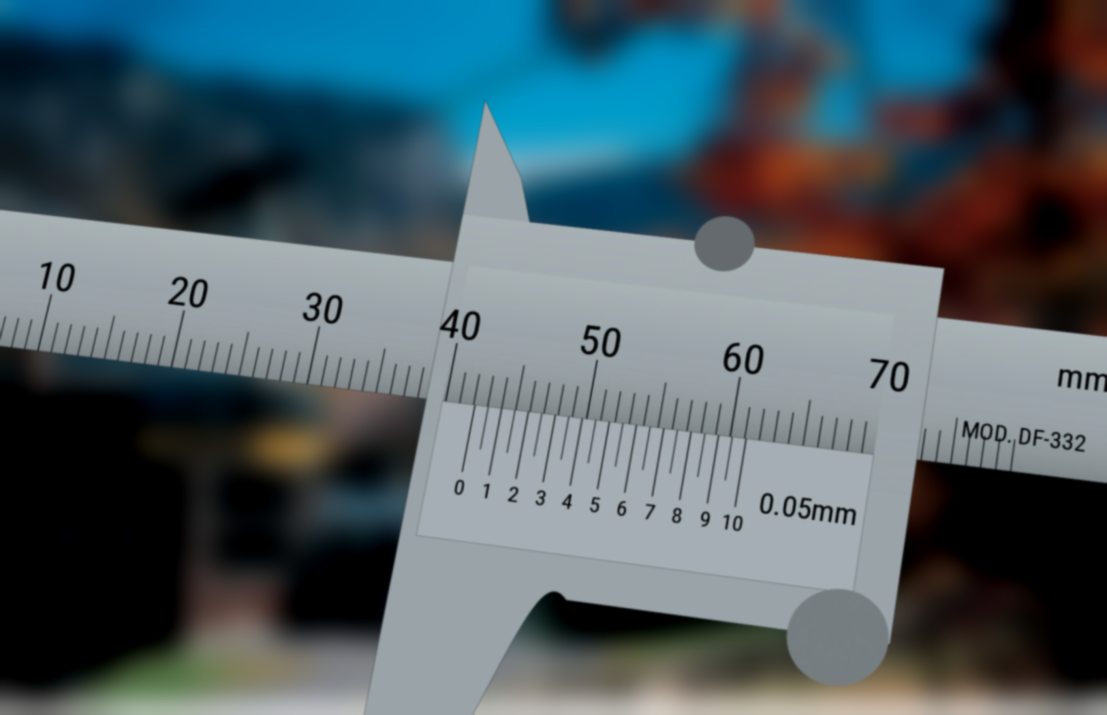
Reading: 42.1 mm
